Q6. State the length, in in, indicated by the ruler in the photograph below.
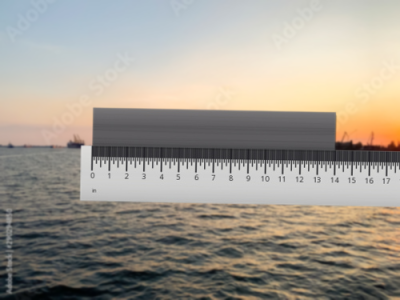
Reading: 14 in
